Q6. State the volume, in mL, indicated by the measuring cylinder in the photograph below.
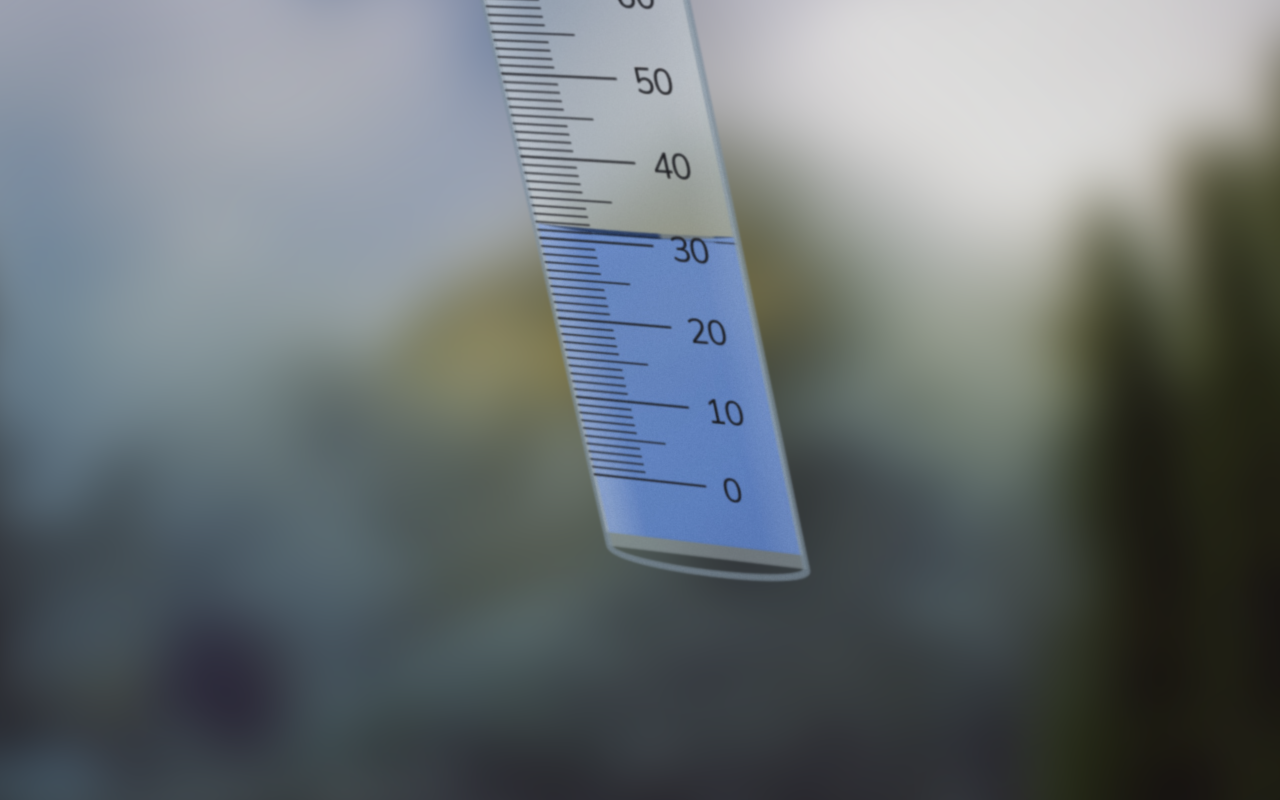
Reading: 31 mL
